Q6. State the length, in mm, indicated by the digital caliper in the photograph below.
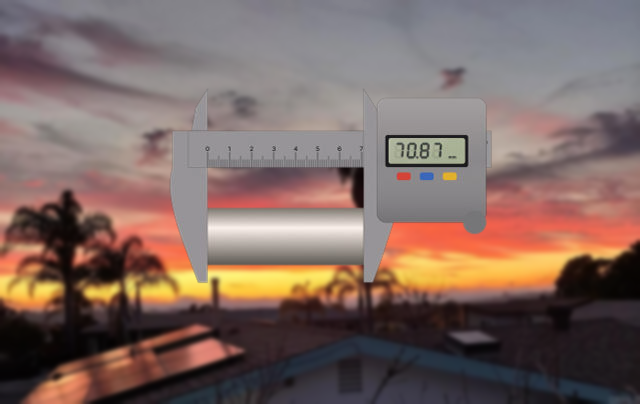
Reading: 70.87 mm
